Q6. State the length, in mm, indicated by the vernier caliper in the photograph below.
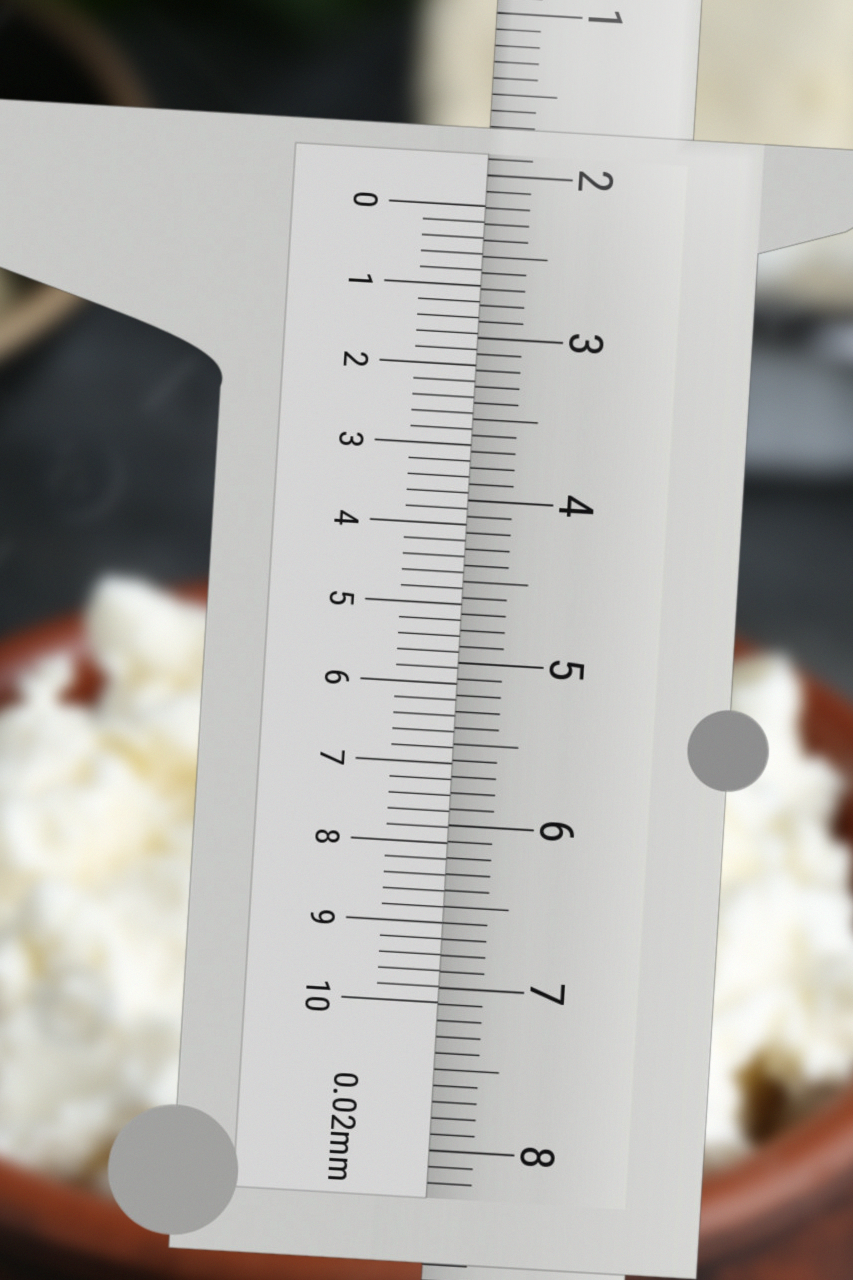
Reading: 21.9 mm
